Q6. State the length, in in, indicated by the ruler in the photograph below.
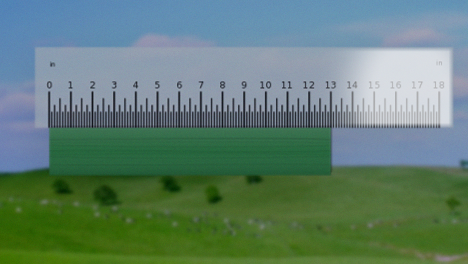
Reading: 13 in
